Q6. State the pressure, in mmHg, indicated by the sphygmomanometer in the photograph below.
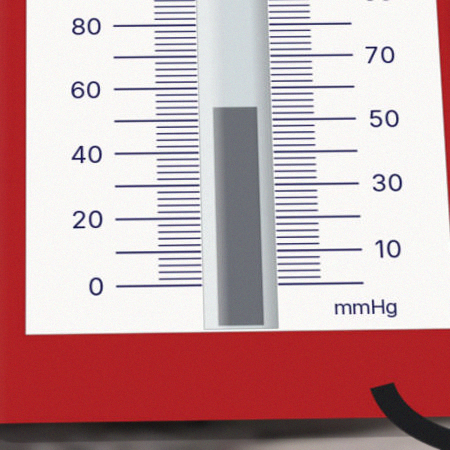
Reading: 54 mmHg
